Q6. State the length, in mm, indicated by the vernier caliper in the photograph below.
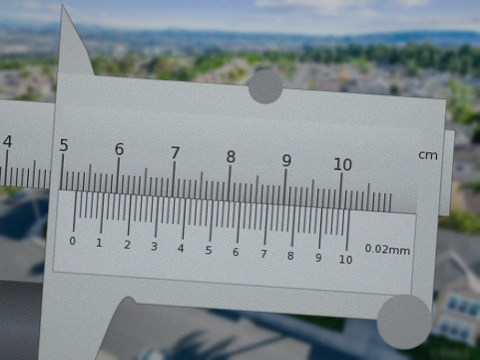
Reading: 52.8 mm
